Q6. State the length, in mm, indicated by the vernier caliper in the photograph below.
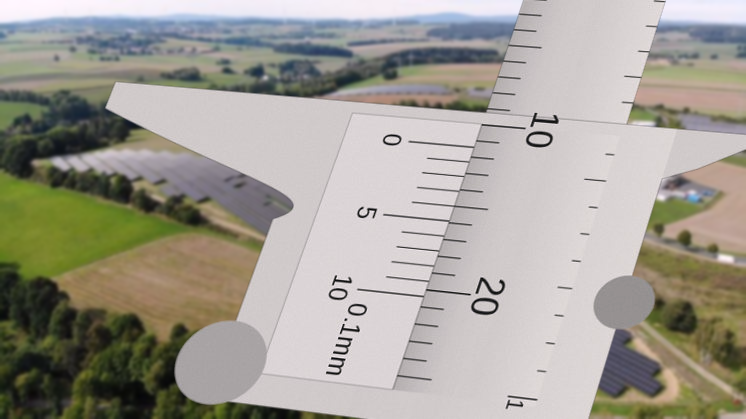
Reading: 11.4 mm
